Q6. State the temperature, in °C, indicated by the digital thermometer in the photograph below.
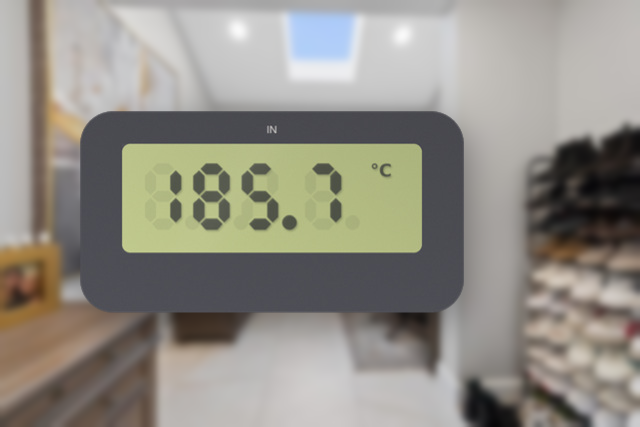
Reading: 185.7 °C
